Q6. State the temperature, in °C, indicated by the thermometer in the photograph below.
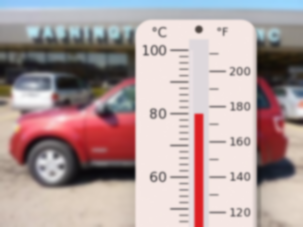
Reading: 80 °C
